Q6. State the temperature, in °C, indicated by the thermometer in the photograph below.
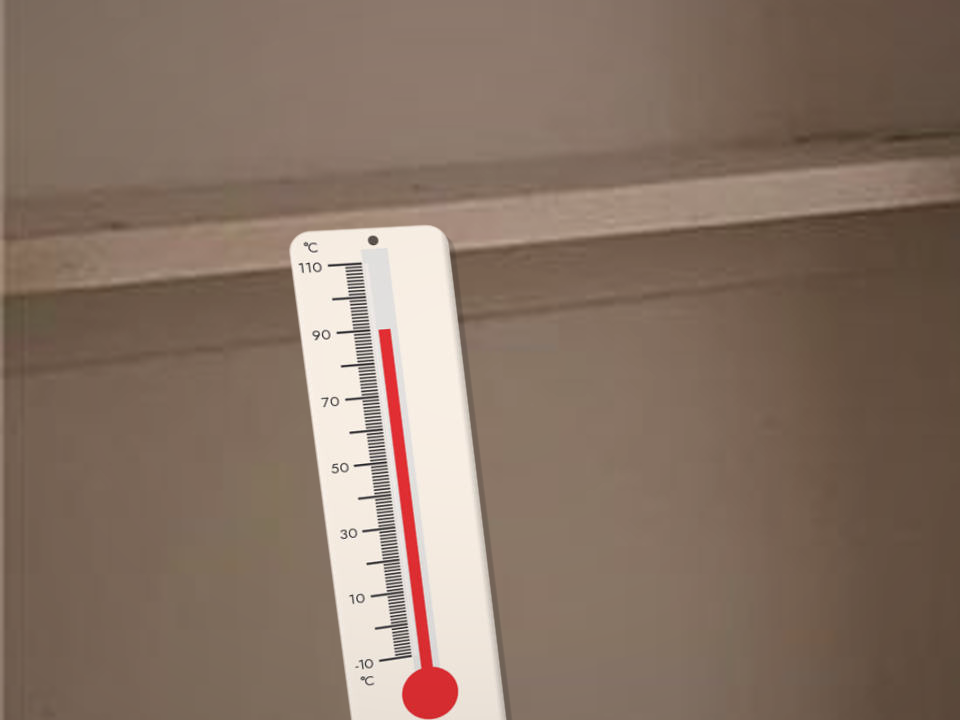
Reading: 90 °C
